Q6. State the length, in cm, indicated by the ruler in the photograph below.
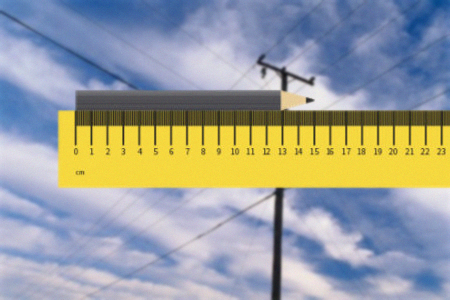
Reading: 15 cm
